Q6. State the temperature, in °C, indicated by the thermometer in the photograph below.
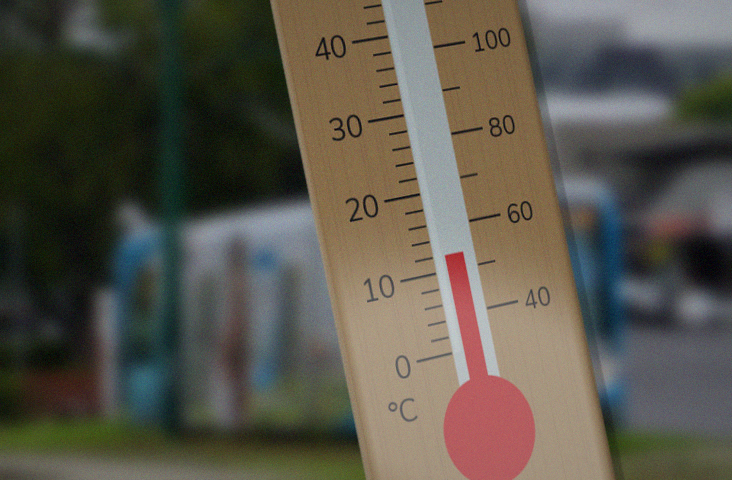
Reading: 12 °C
